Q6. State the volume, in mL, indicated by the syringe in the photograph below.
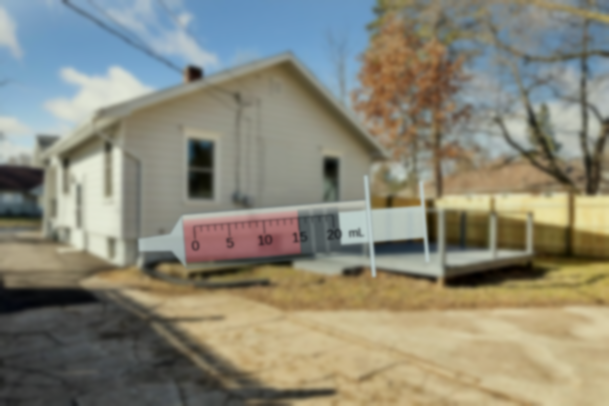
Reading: 15 mL
